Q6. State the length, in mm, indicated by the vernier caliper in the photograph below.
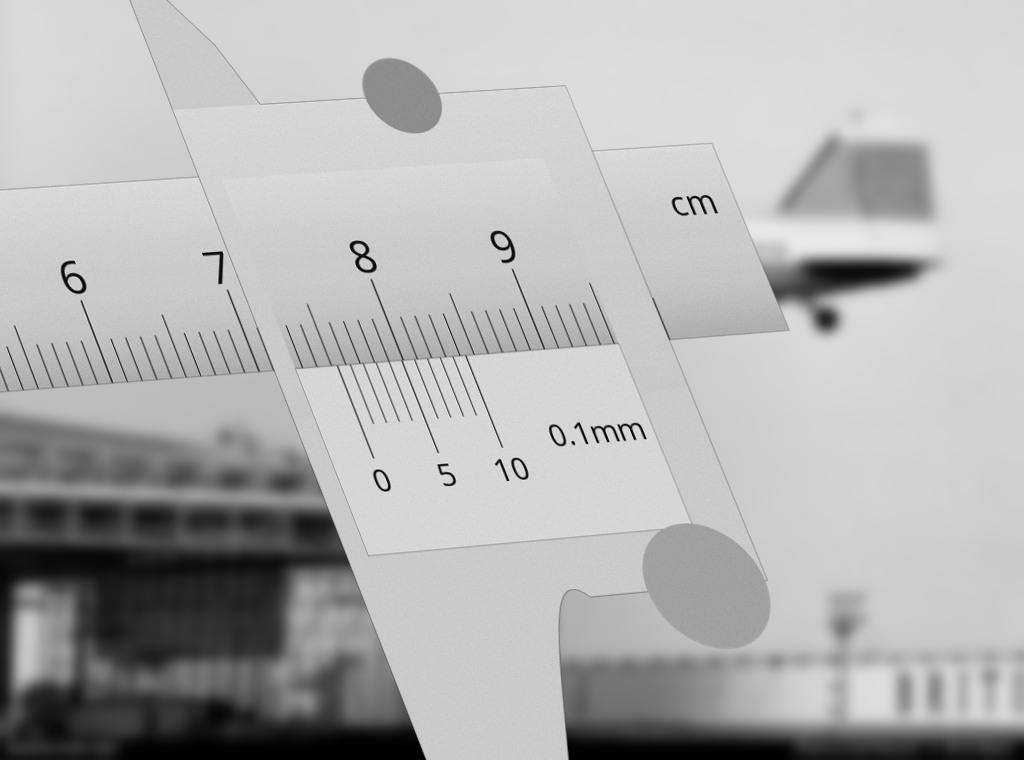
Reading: 75.4 mm
